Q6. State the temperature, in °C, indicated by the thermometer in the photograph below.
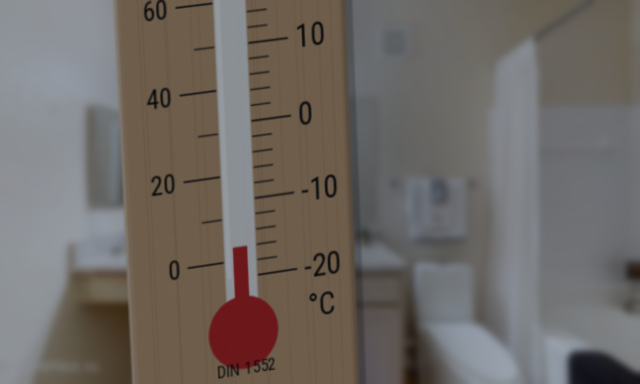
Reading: -16 °C
